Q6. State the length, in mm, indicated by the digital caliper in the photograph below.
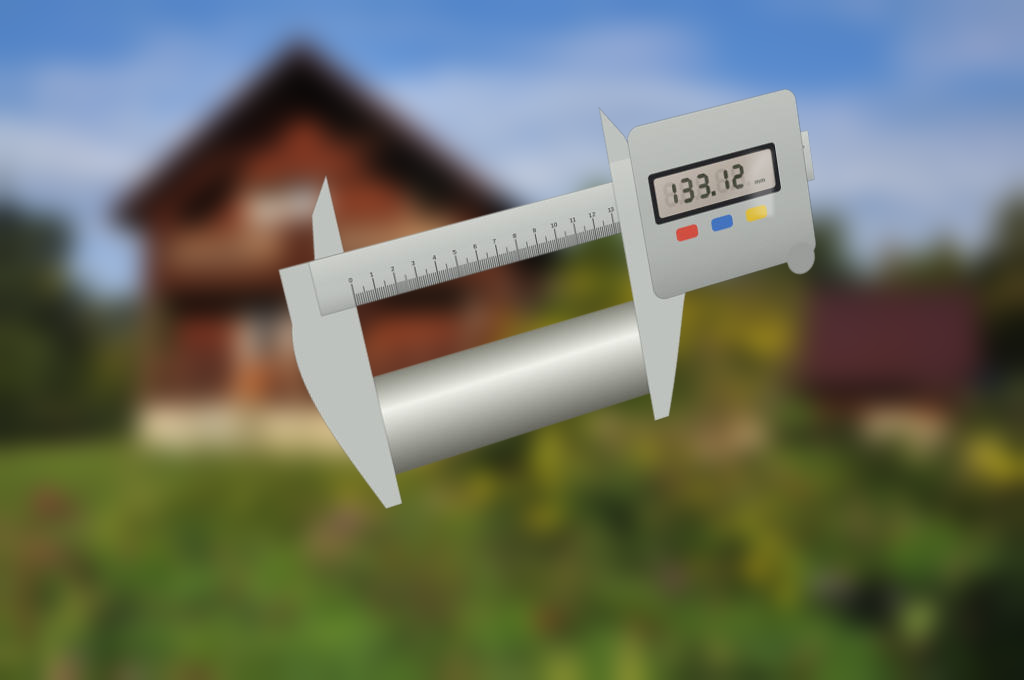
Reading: 133.12 mm
